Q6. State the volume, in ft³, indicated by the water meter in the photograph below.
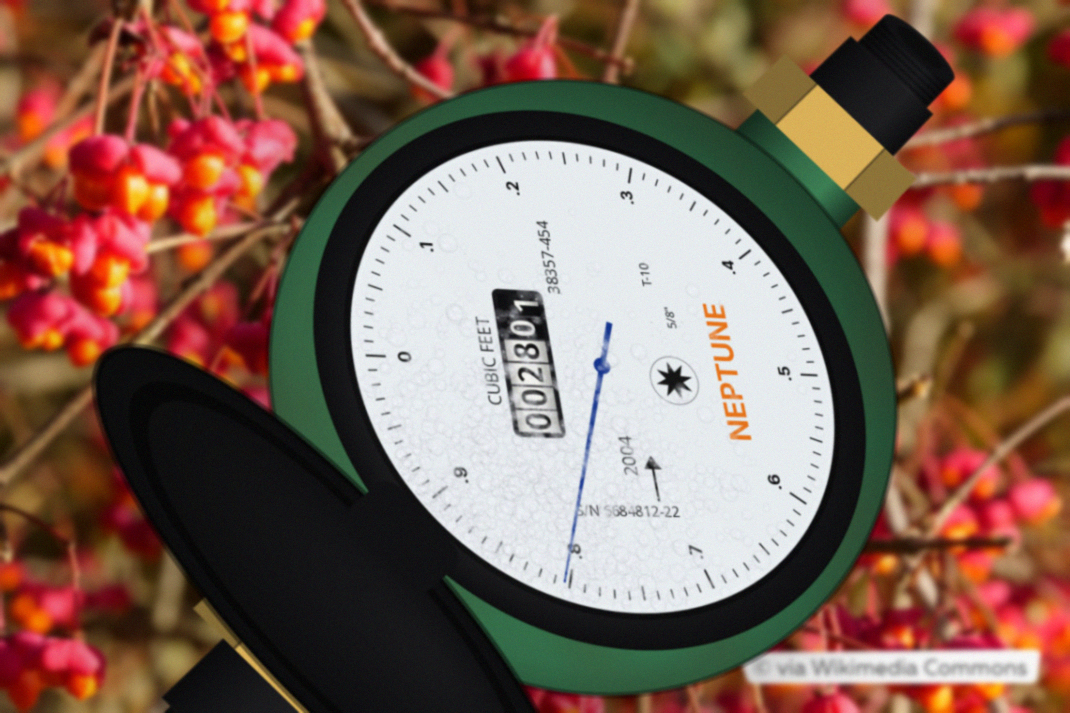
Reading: 2800.80 ft³
